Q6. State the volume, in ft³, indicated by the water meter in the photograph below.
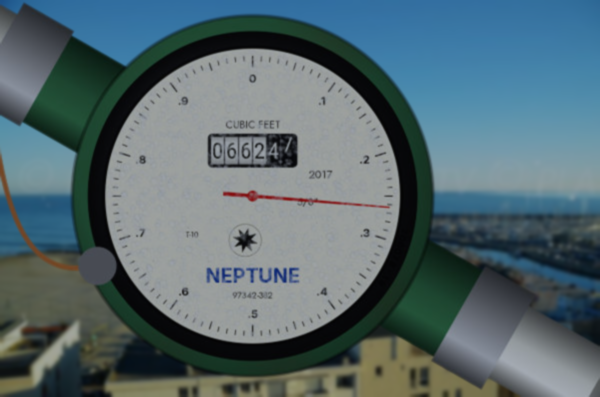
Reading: 66247.26 ft³
